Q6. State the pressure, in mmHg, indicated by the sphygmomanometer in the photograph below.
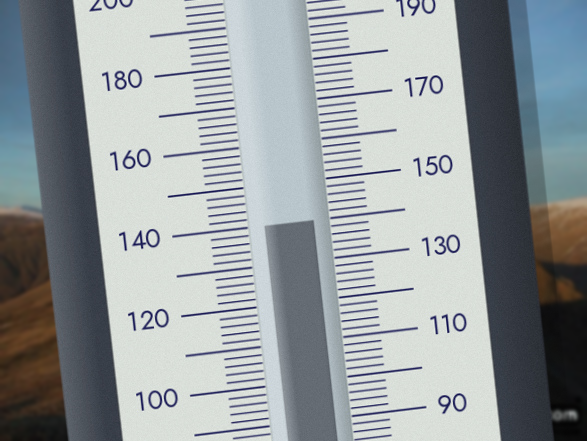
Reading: 140 mmHg
